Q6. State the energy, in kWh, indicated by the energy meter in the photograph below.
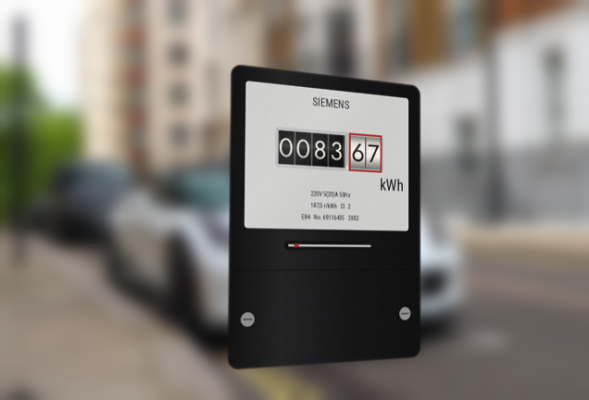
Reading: 83.67 kWh
